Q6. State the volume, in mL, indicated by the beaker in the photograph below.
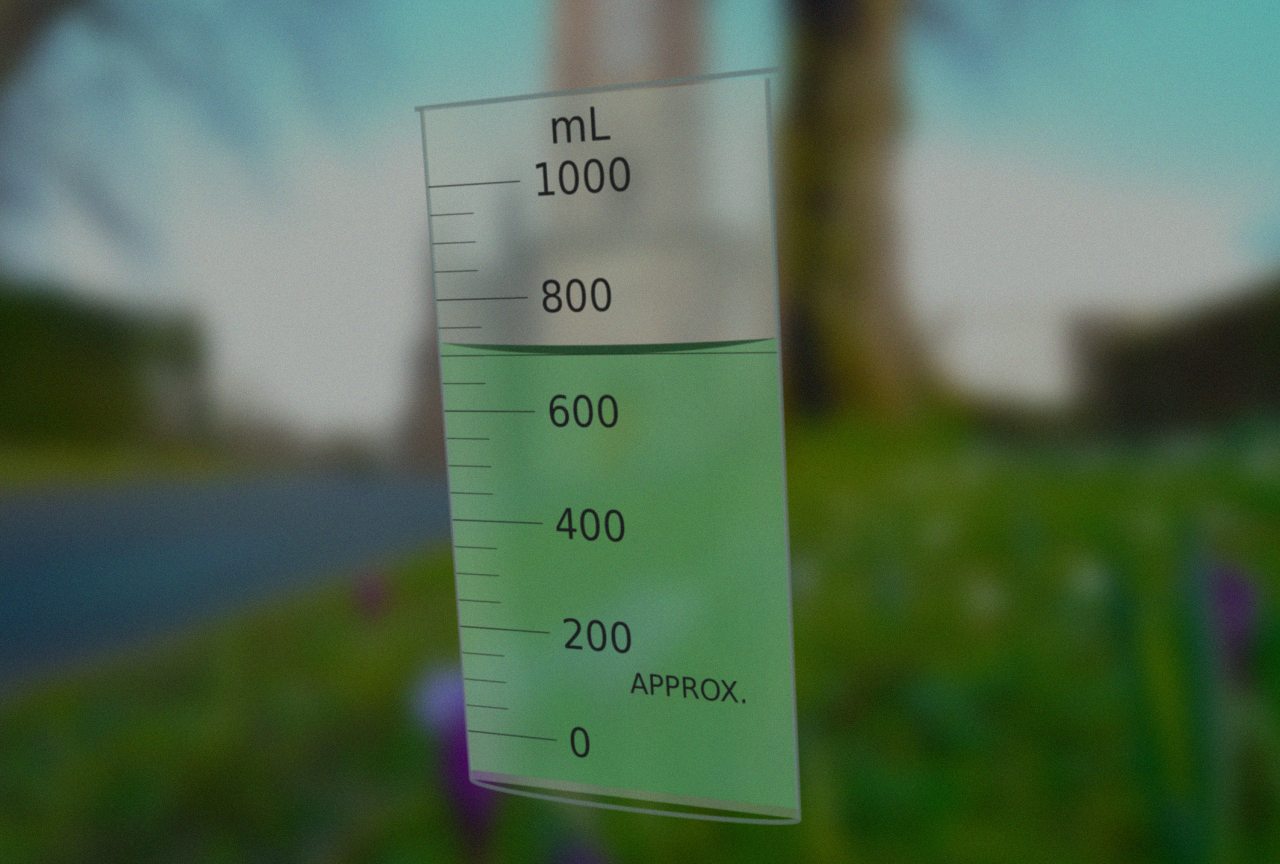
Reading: 700 mL
